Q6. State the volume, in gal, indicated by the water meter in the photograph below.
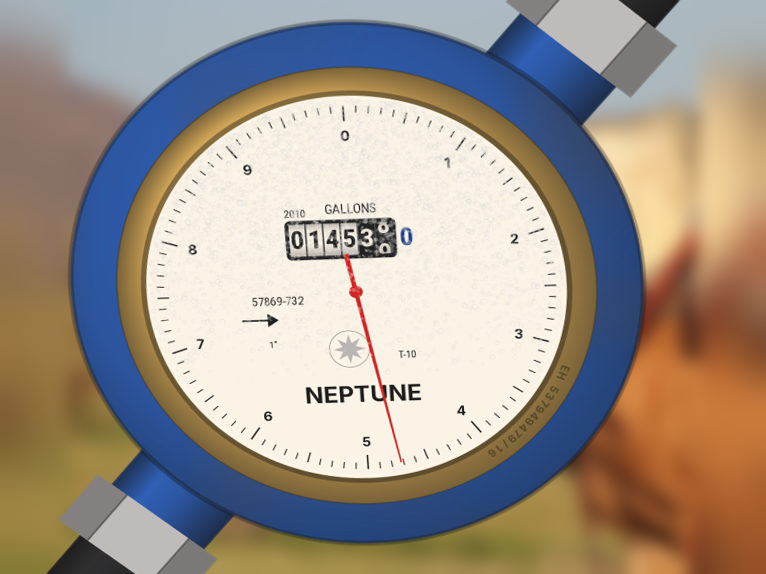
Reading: 145384.7 gal
